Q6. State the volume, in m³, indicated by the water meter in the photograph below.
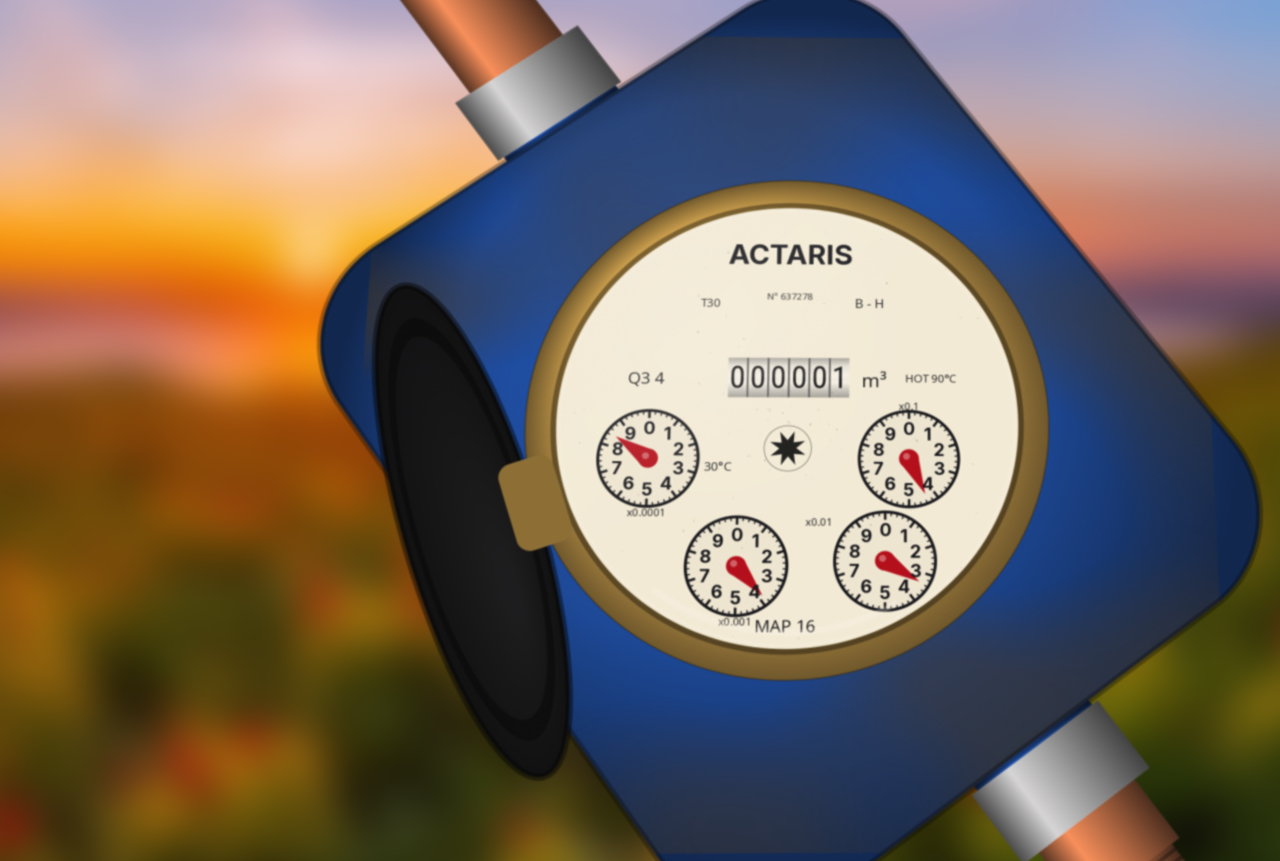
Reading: 1.4338 m³
